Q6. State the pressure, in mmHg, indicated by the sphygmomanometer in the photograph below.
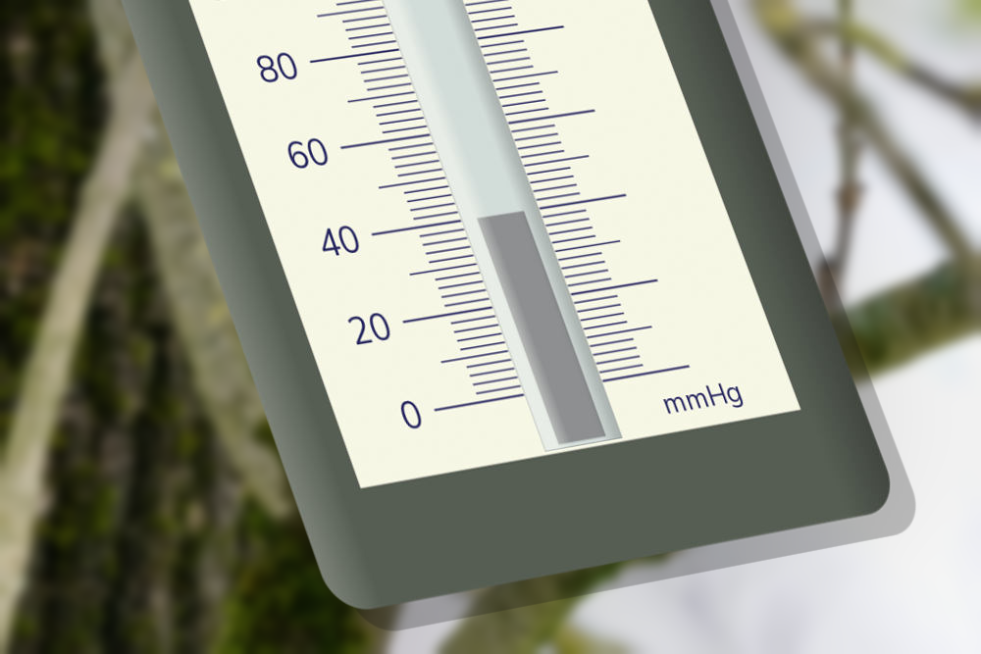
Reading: 40 mmHg
